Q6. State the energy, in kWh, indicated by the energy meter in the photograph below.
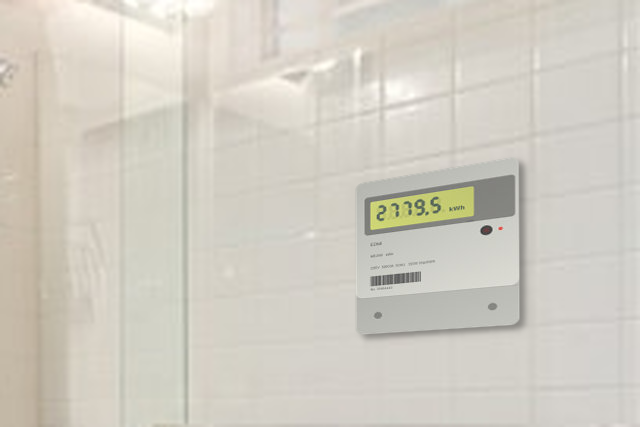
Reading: 2779.5 kWh
